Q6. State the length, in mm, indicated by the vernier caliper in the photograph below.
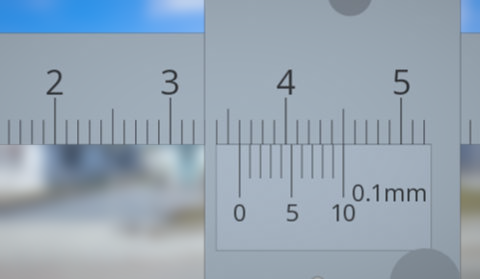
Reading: 36.0 mm
